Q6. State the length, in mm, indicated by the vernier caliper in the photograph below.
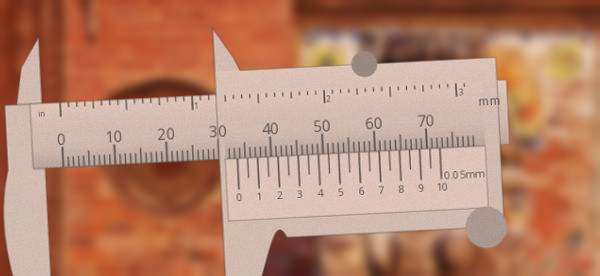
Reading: 33.5 mm
